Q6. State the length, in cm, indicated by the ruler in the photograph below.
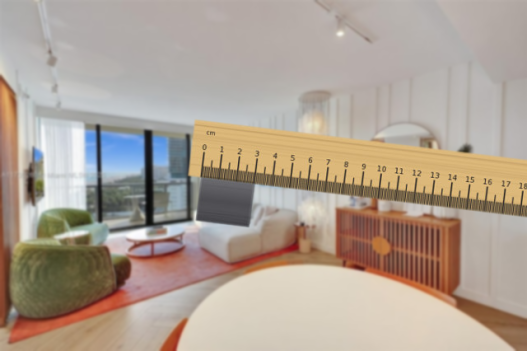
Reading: 3 cm
